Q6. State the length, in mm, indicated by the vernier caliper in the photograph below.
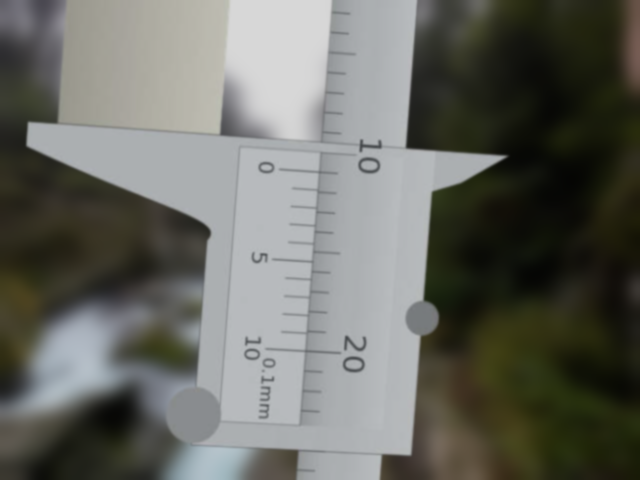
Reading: 11.0 mm
